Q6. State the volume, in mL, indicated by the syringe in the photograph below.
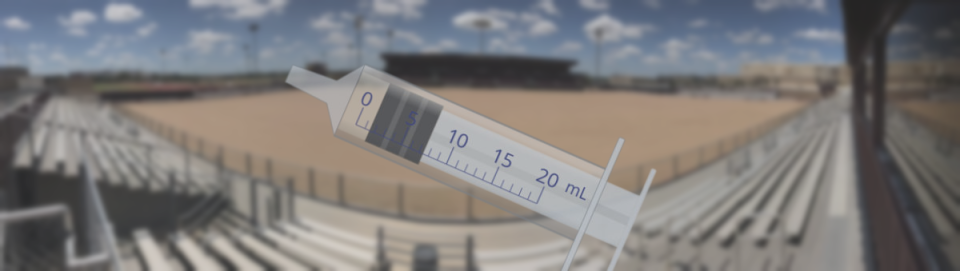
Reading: 1.5 mL
